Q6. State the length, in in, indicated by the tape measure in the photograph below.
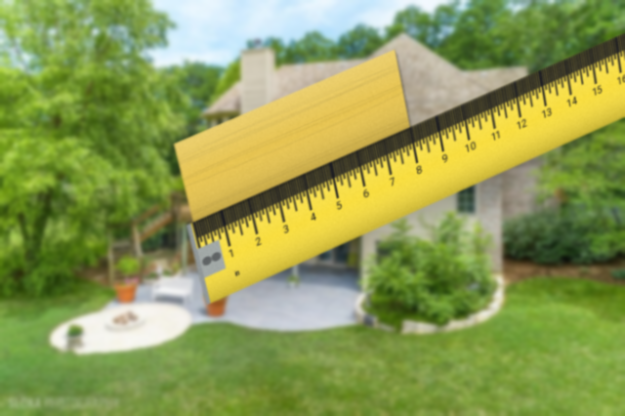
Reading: 8 in
